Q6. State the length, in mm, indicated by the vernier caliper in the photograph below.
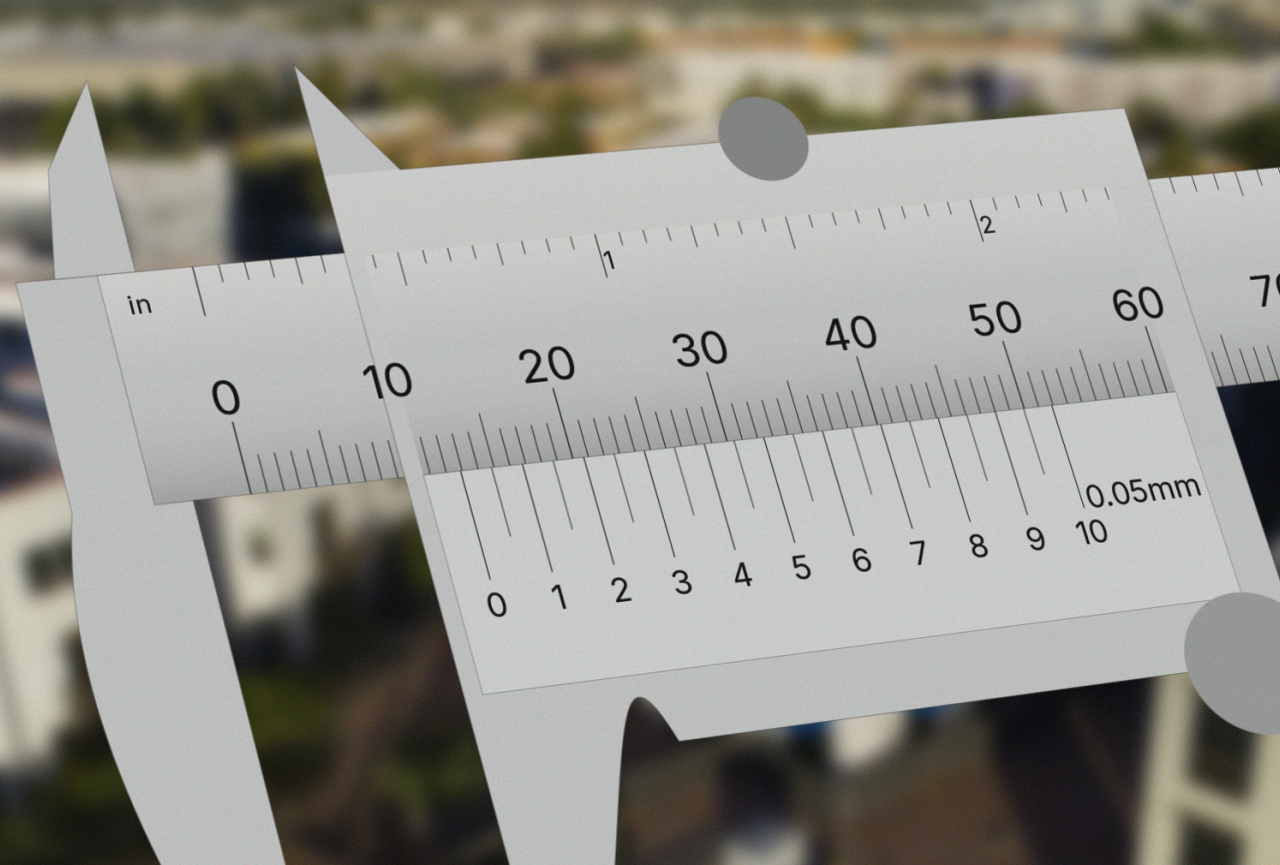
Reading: 12.9 mm
